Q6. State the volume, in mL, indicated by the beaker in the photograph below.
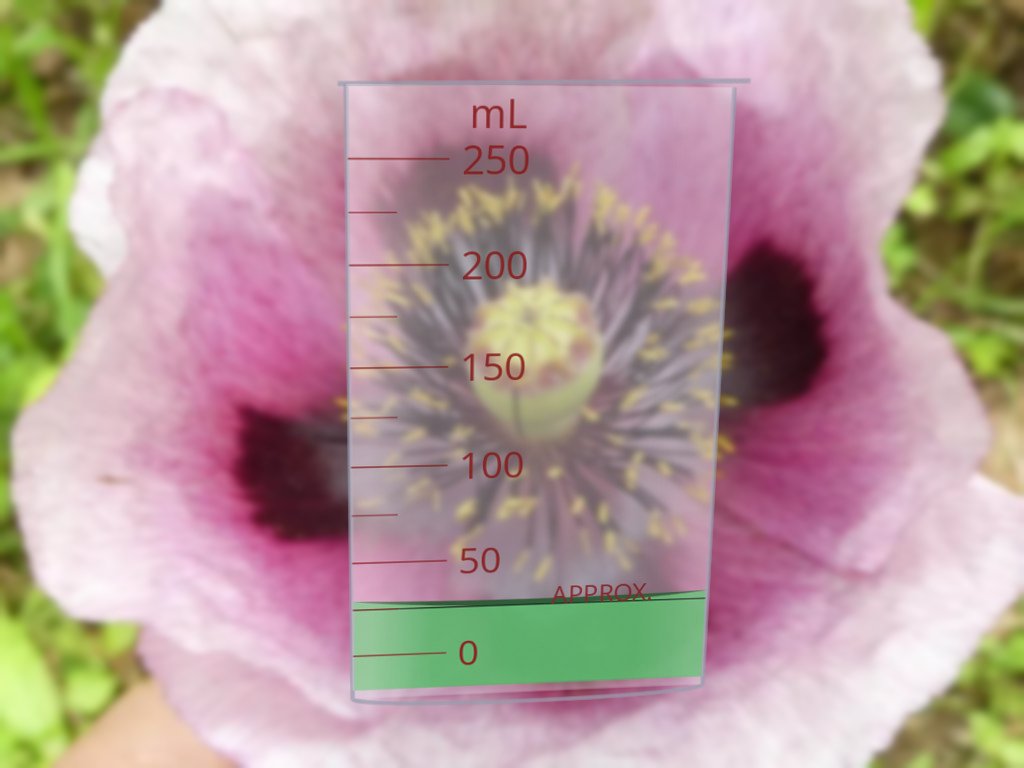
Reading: 25 mL
